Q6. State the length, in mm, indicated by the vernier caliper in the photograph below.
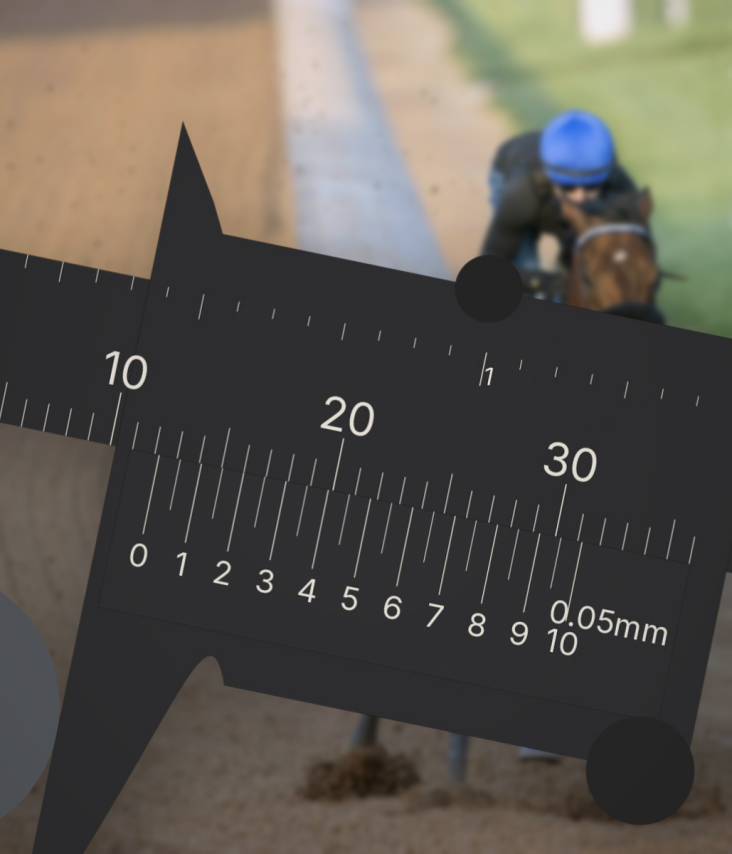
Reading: 12.20 mm
